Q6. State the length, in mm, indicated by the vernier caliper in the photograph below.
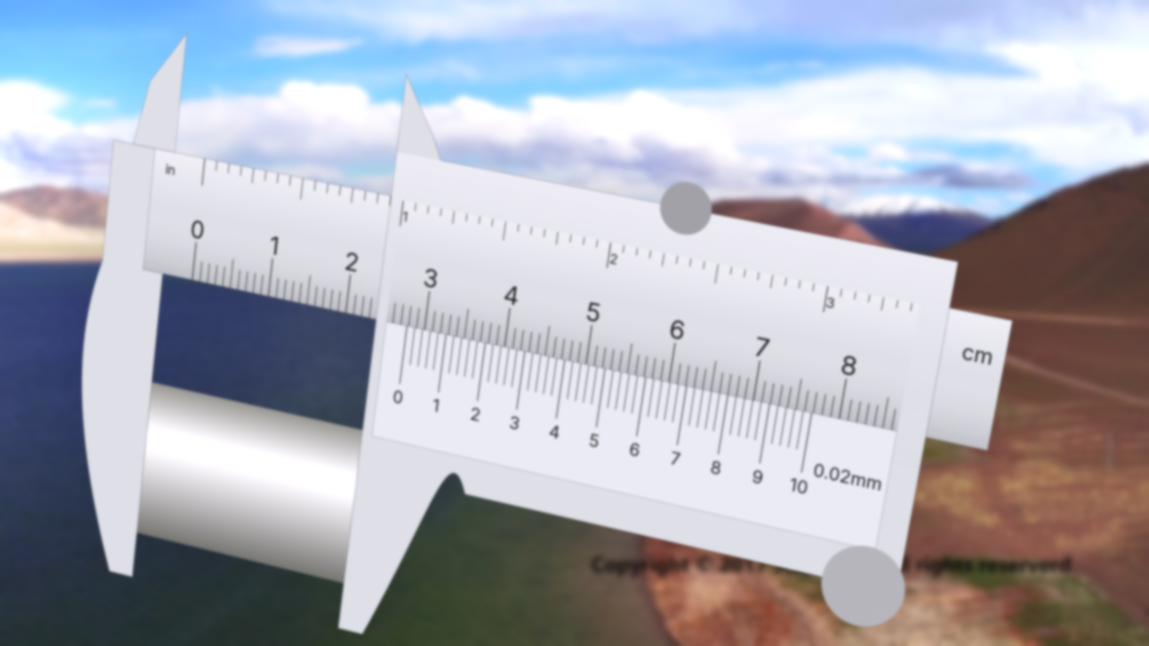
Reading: 27.8 mm
